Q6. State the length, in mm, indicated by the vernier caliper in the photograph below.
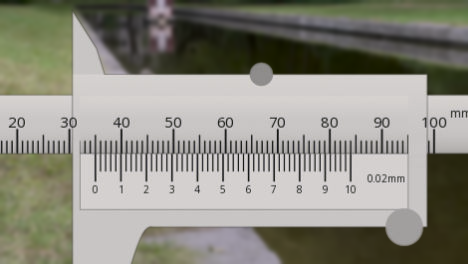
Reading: 35.0 mm
